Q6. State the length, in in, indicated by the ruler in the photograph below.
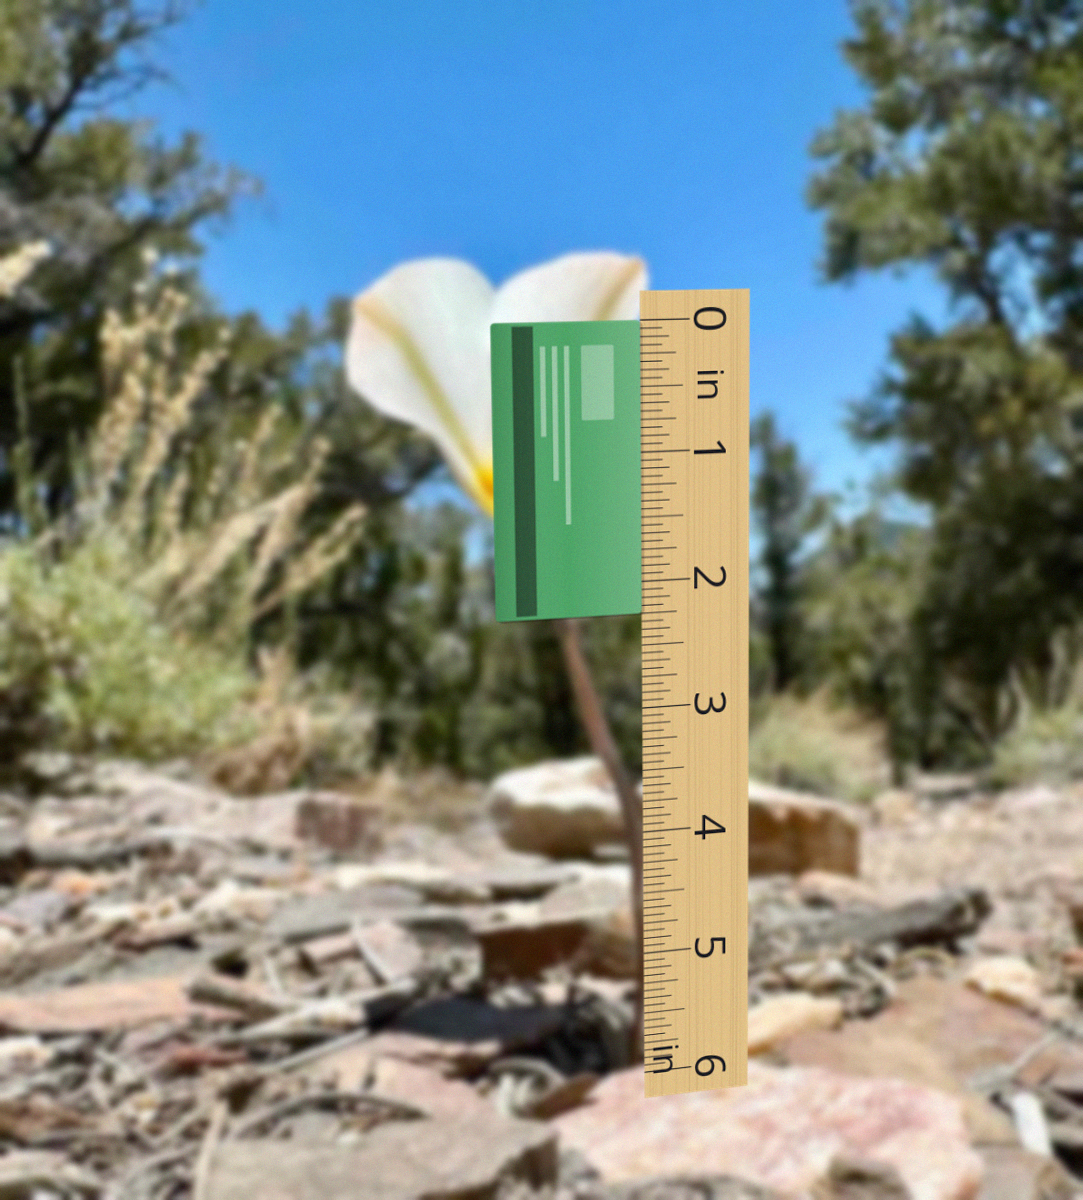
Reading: 2.25 in
